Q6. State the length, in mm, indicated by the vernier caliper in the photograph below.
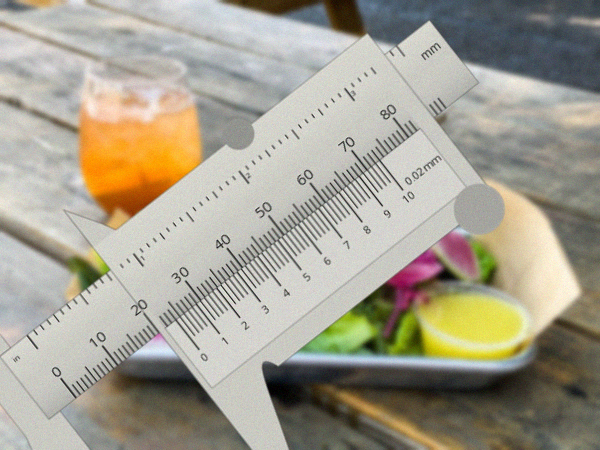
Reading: 24.0 mm
